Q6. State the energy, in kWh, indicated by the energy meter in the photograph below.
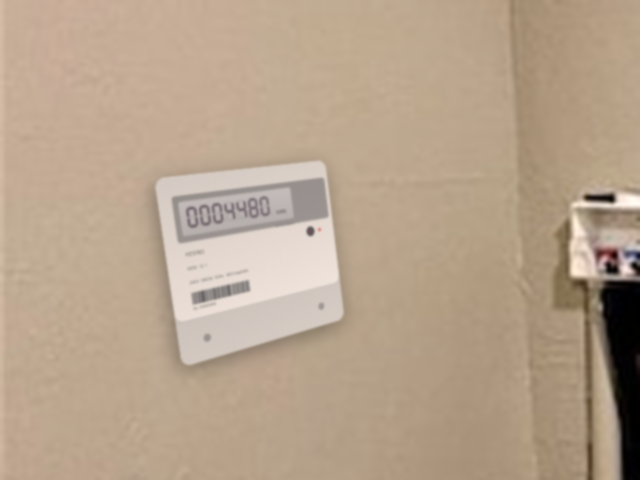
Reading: 4480 kWh
